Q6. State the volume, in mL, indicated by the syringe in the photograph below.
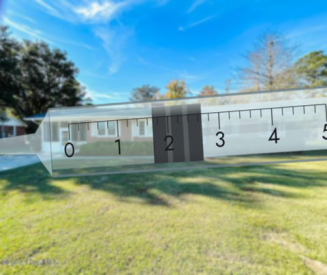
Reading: 1.7 mL
